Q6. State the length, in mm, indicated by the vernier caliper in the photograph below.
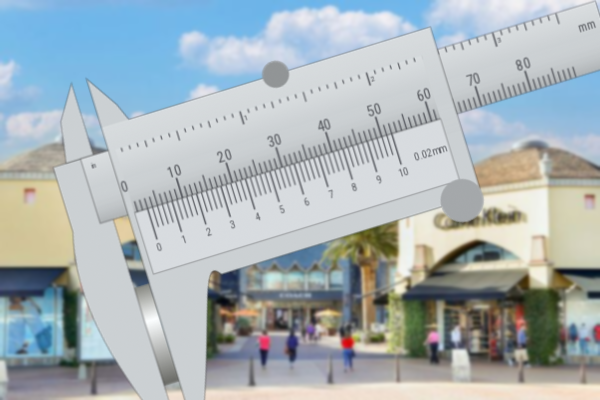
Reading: 3.0 mm
